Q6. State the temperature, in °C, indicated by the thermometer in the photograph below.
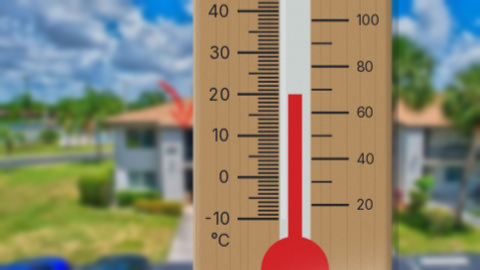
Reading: 20 °C
